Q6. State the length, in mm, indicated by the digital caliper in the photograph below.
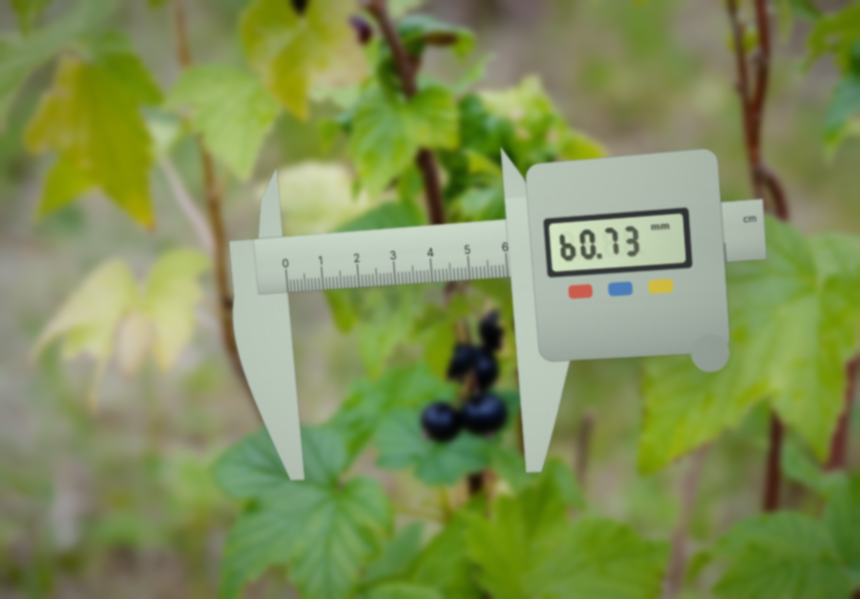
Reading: 60.73 mm
